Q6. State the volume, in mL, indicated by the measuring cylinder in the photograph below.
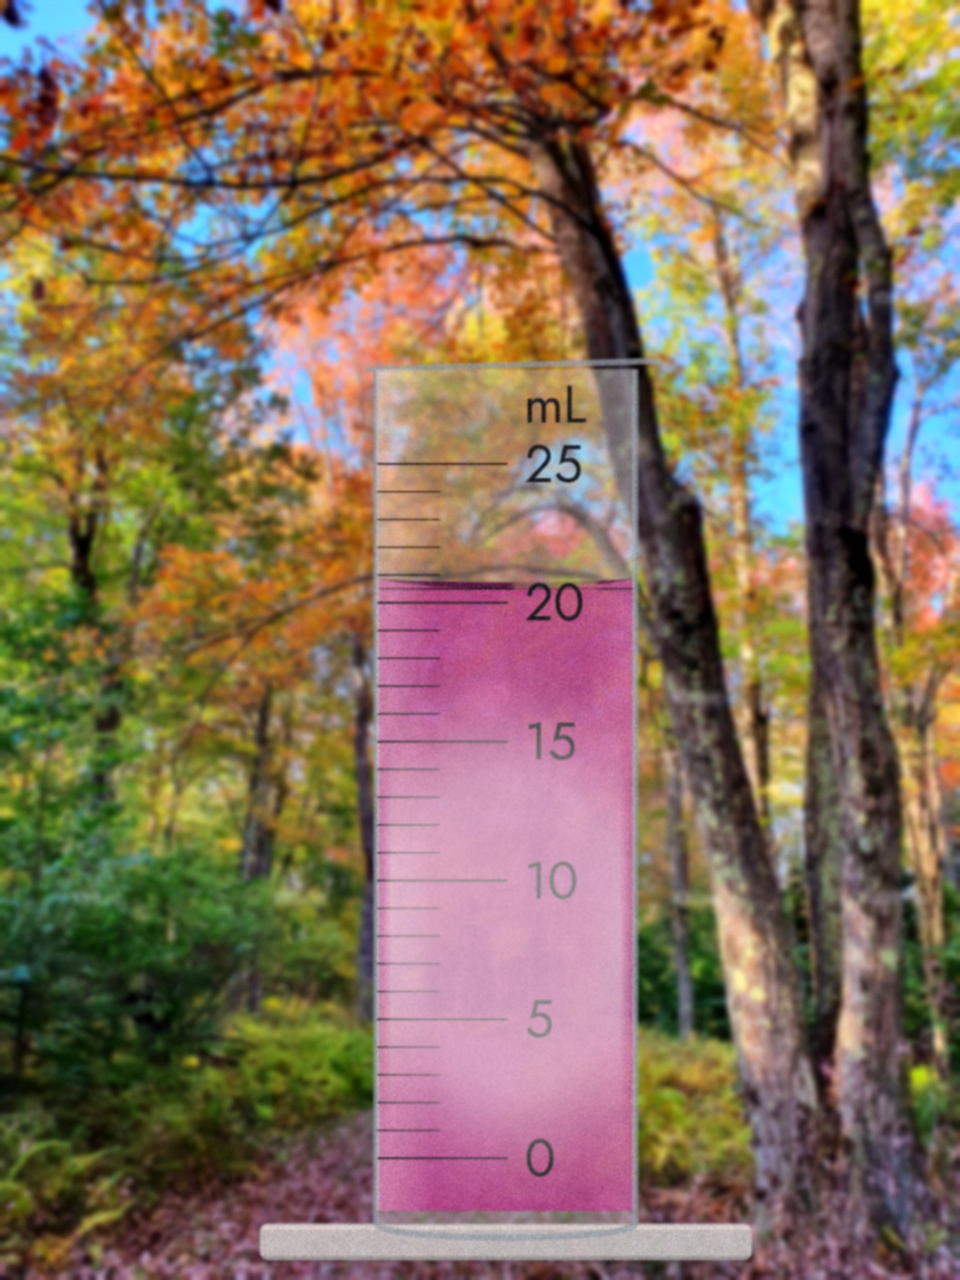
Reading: 20.5 mL
